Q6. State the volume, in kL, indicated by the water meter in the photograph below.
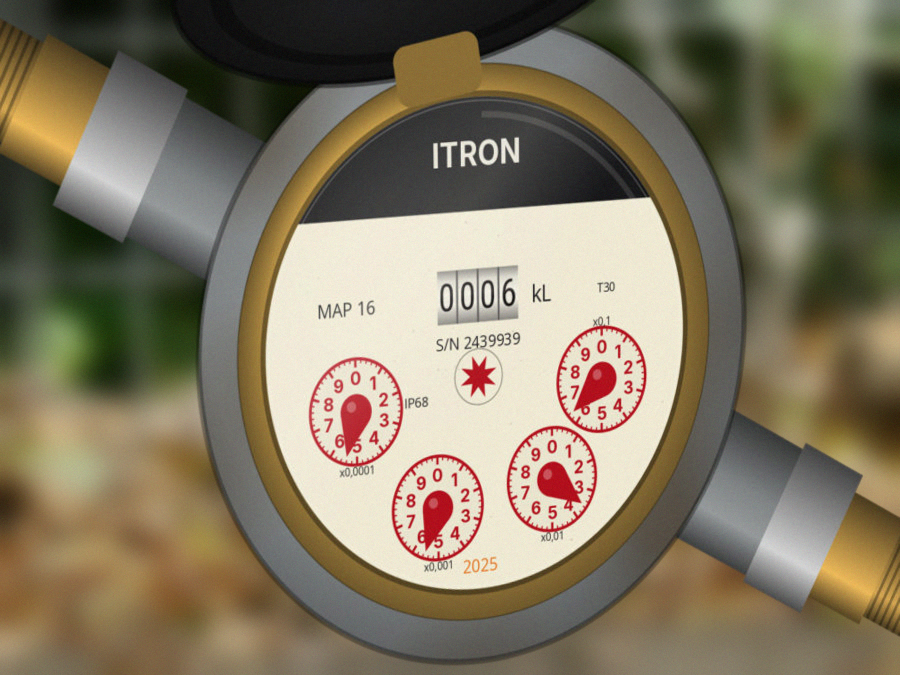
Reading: 6.6355 kL
